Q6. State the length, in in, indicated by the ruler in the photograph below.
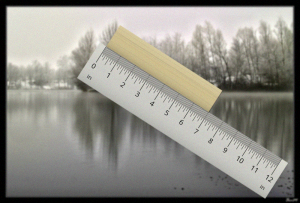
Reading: 7 in
